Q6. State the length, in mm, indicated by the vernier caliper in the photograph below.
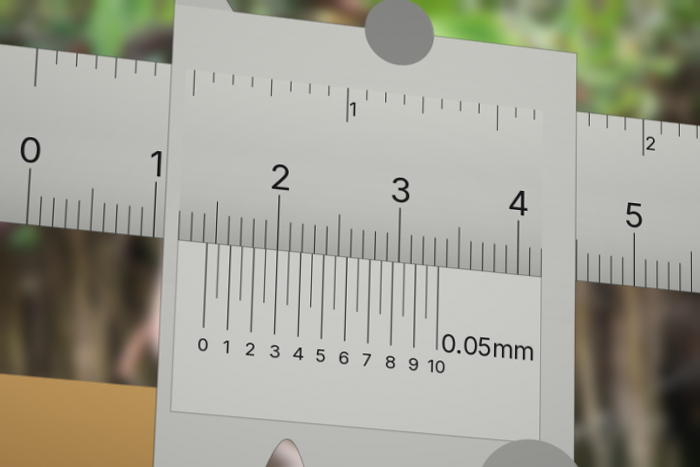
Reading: 14.3 mm
